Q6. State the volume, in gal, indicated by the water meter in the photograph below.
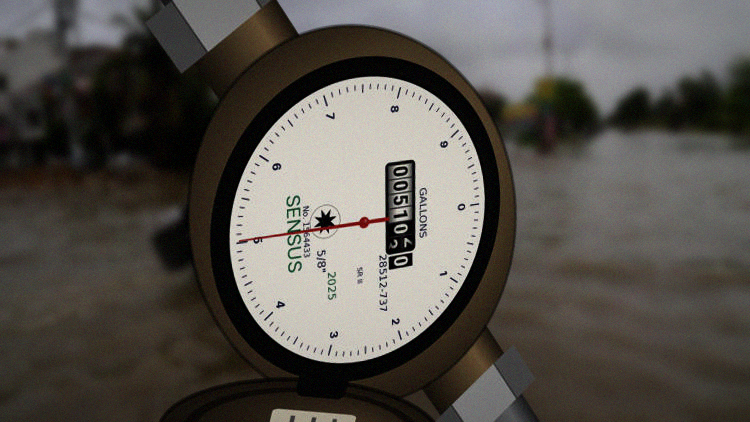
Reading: 51025.0 gal
